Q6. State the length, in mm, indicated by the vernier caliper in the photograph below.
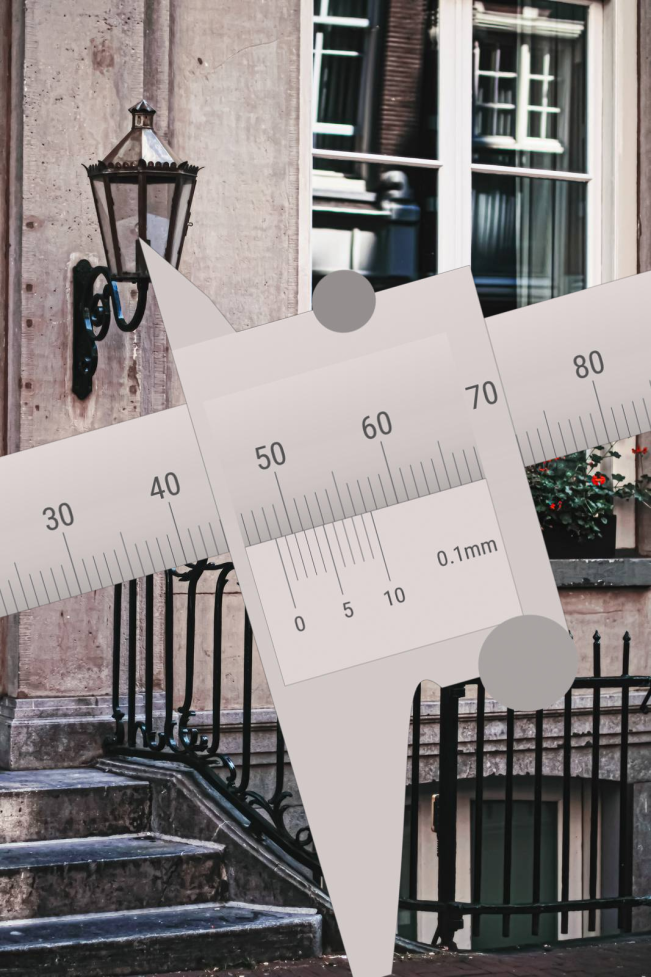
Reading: 48.4 mm
